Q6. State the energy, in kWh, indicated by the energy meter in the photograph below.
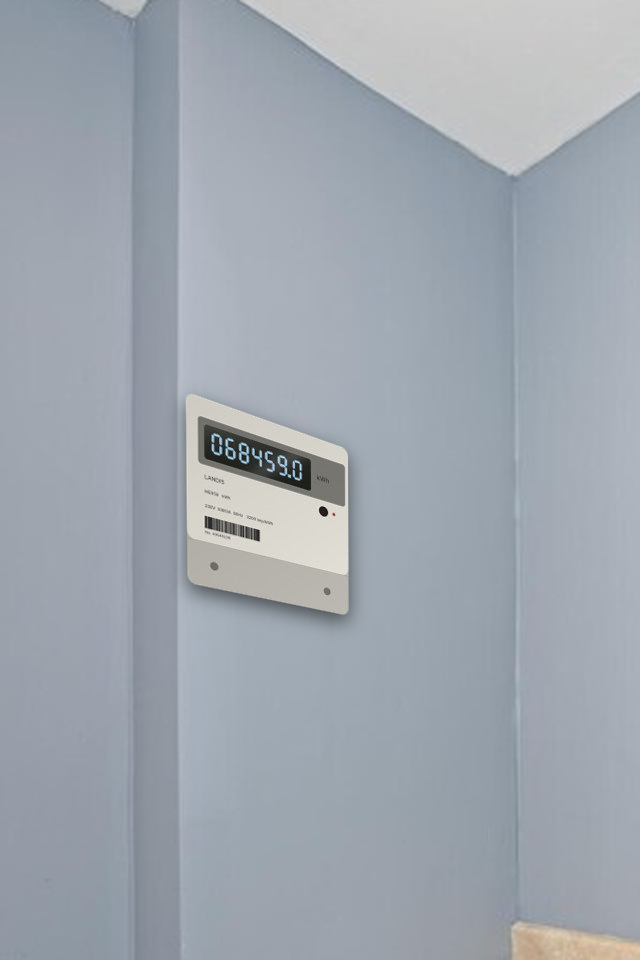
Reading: 68459.0 kWh
